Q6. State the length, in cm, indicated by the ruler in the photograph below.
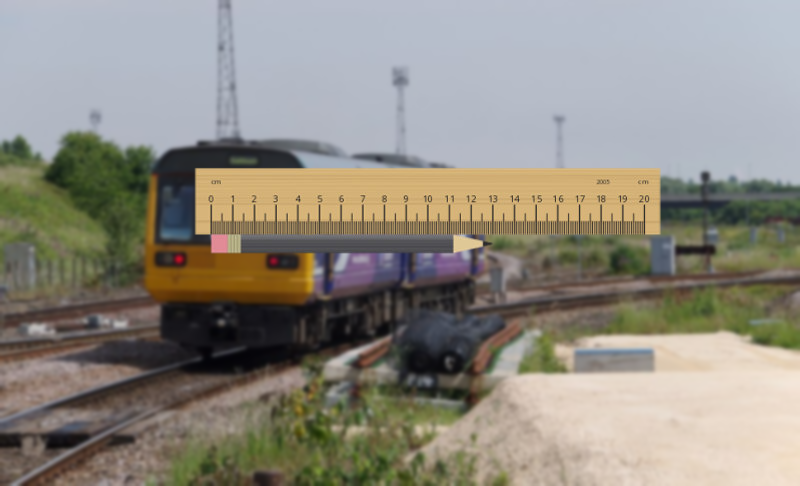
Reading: 13 cm
